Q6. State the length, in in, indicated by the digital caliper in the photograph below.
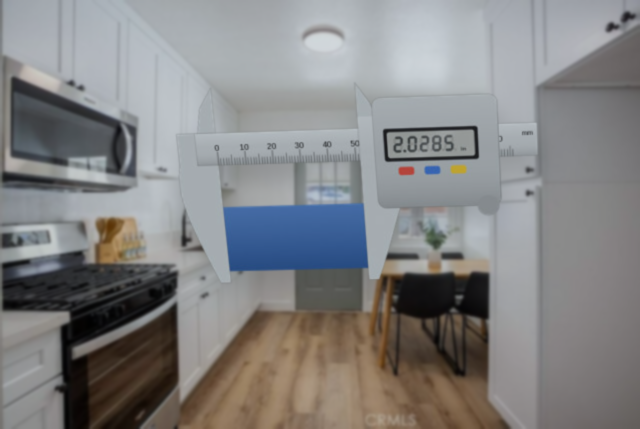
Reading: 2.0285 in
